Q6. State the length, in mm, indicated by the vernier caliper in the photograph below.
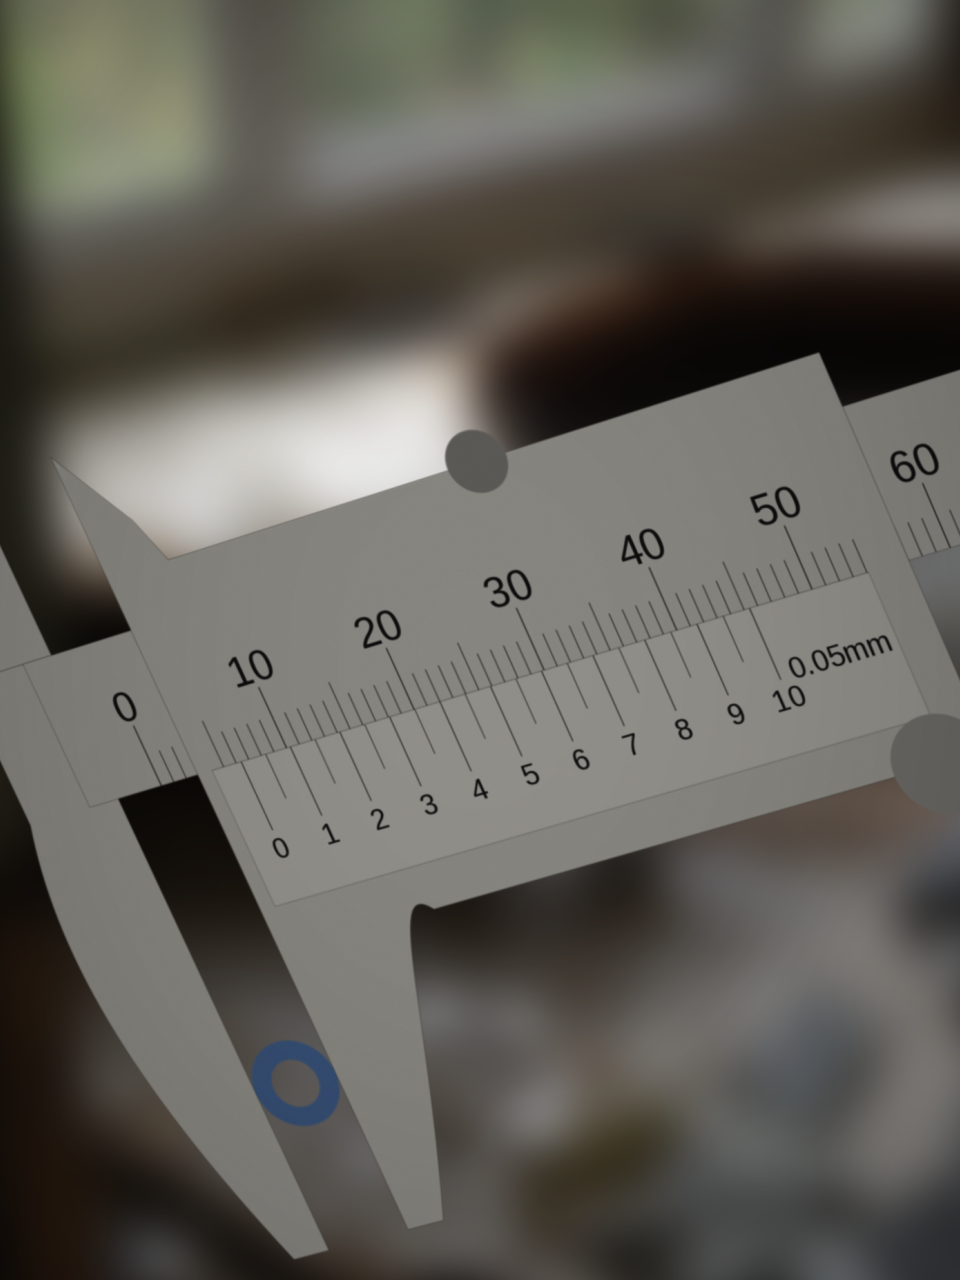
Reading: 6.4 mm
